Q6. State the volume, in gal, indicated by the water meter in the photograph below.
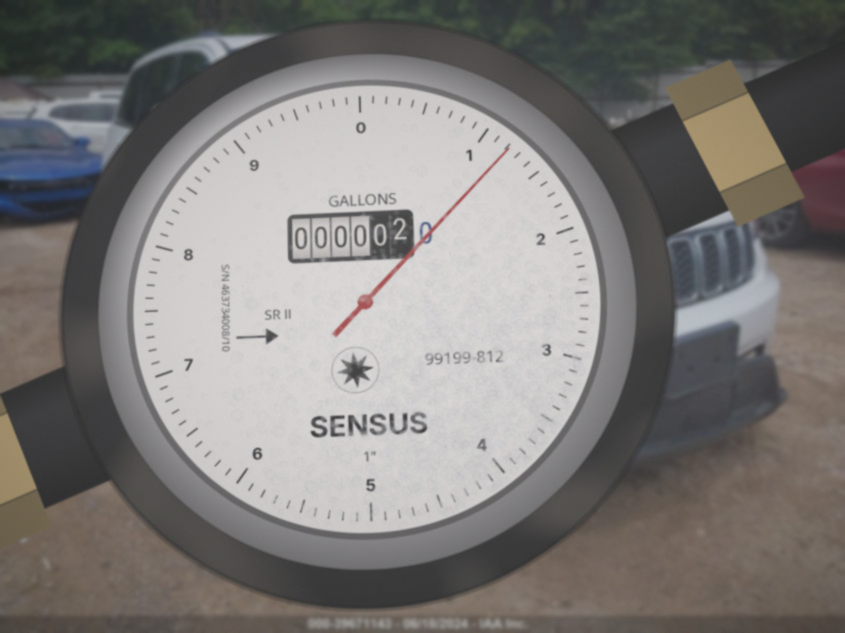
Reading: 21.2 gal
